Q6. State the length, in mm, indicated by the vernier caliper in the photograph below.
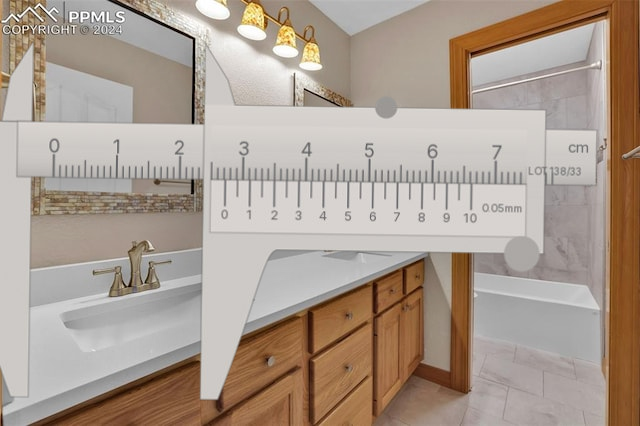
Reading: 27.2 mm
